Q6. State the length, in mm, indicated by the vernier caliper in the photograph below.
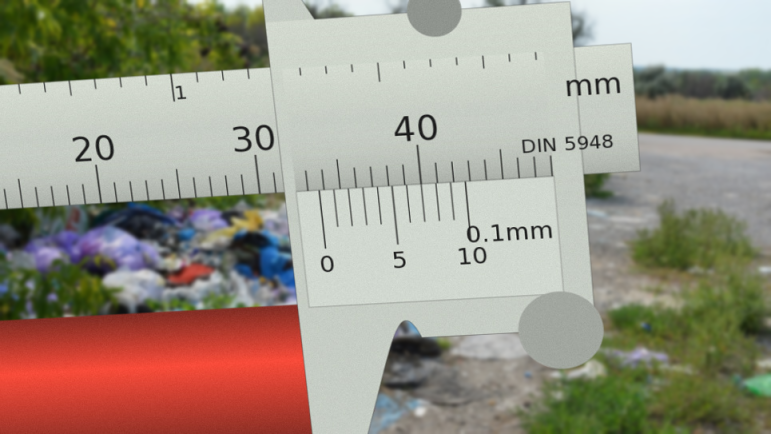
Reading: 33.7 mm
